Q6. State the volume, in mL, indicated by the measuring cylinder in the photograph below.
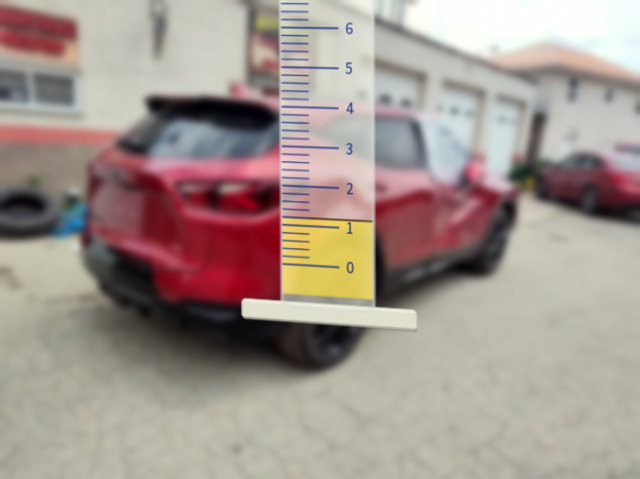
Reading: 1.2 mL
